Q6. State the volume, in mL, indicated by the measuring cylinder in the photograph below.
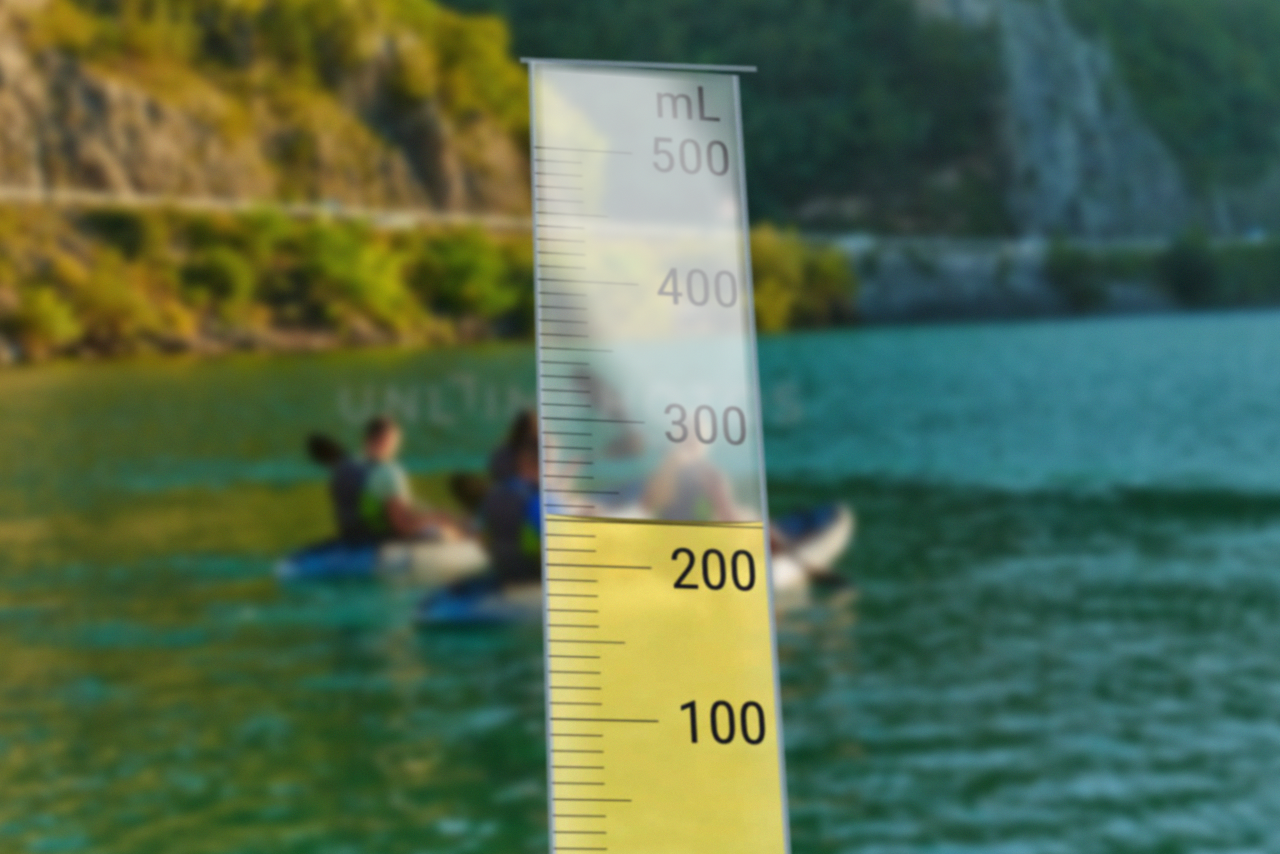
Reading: 230 mL
